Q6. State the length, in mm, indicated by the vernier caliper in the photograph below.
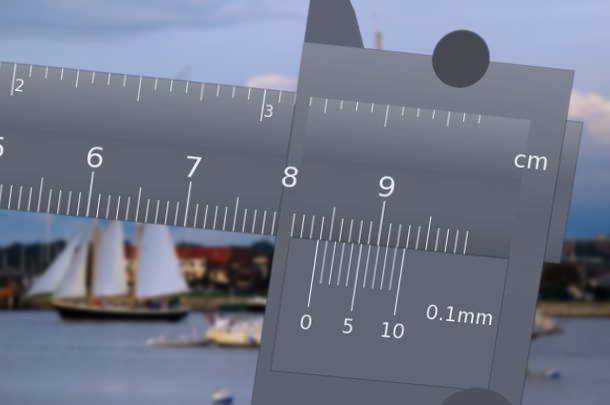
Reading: 83.8 mm
